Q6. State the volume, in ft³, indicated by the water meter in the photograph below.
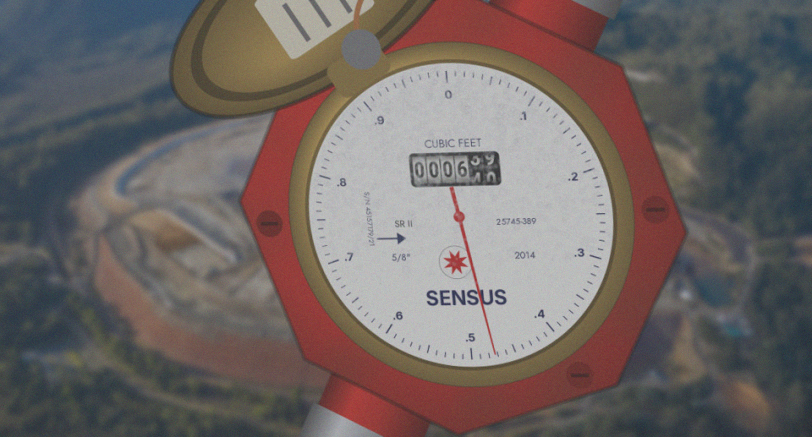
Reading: 639.47 ft³
